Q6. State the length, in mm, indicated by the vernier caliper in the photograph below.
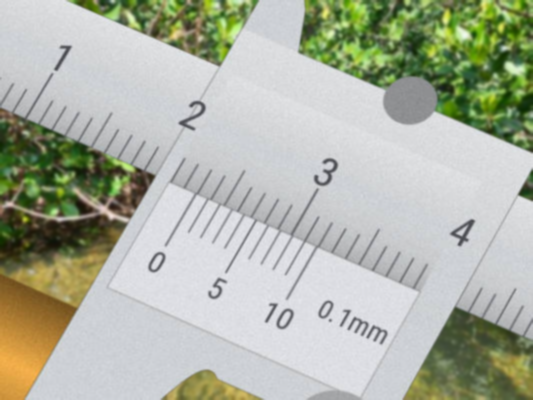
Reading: 22.9 mm
